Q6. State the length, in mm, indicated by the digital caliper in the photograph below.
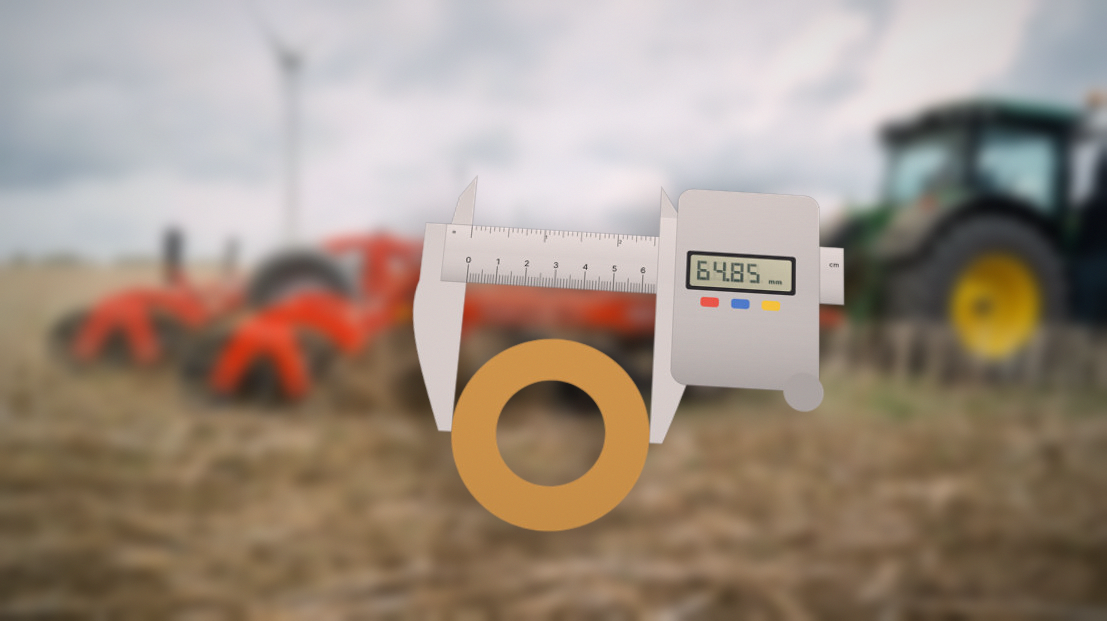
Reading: 64.85 mm
